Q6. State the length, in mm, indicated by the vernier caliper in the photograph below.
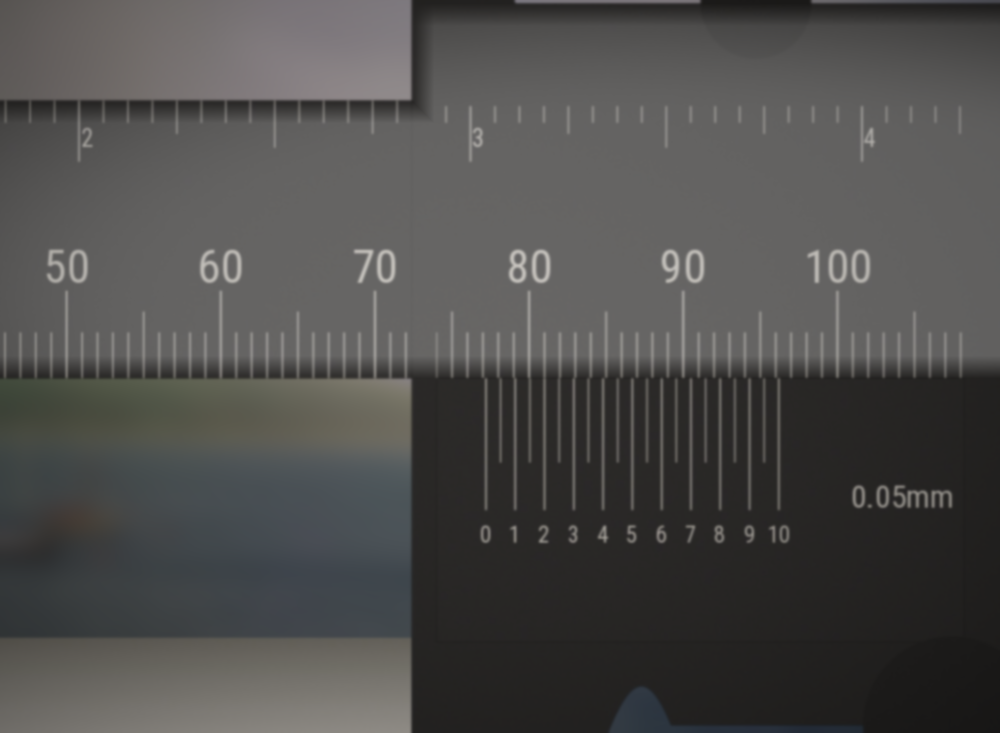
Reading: 77.2 mm
